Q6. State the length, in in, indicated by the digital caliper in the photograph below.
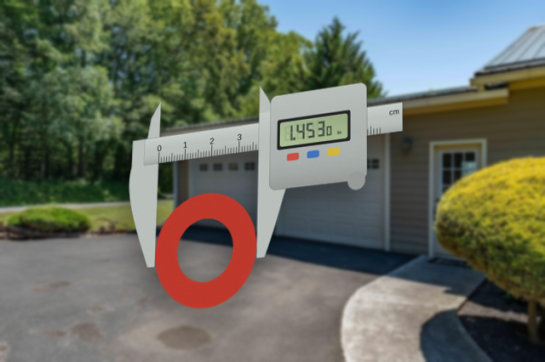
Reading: 1.4530 in
